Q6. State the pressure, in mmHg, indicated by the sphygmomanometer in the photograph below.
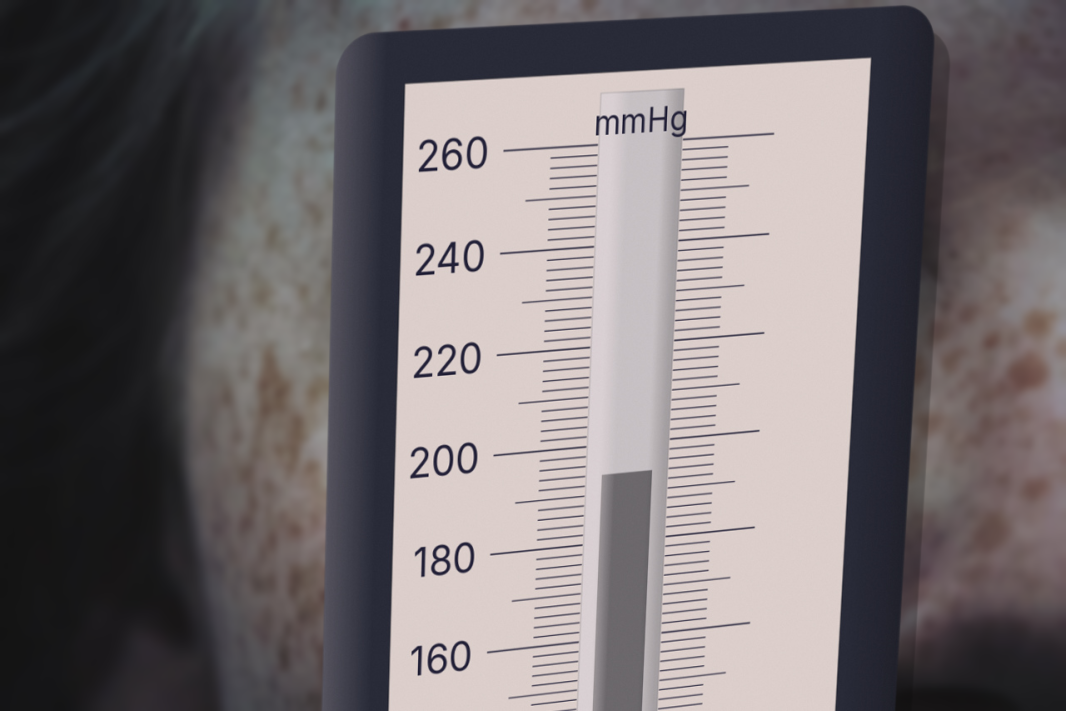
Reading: 194 mmHg
